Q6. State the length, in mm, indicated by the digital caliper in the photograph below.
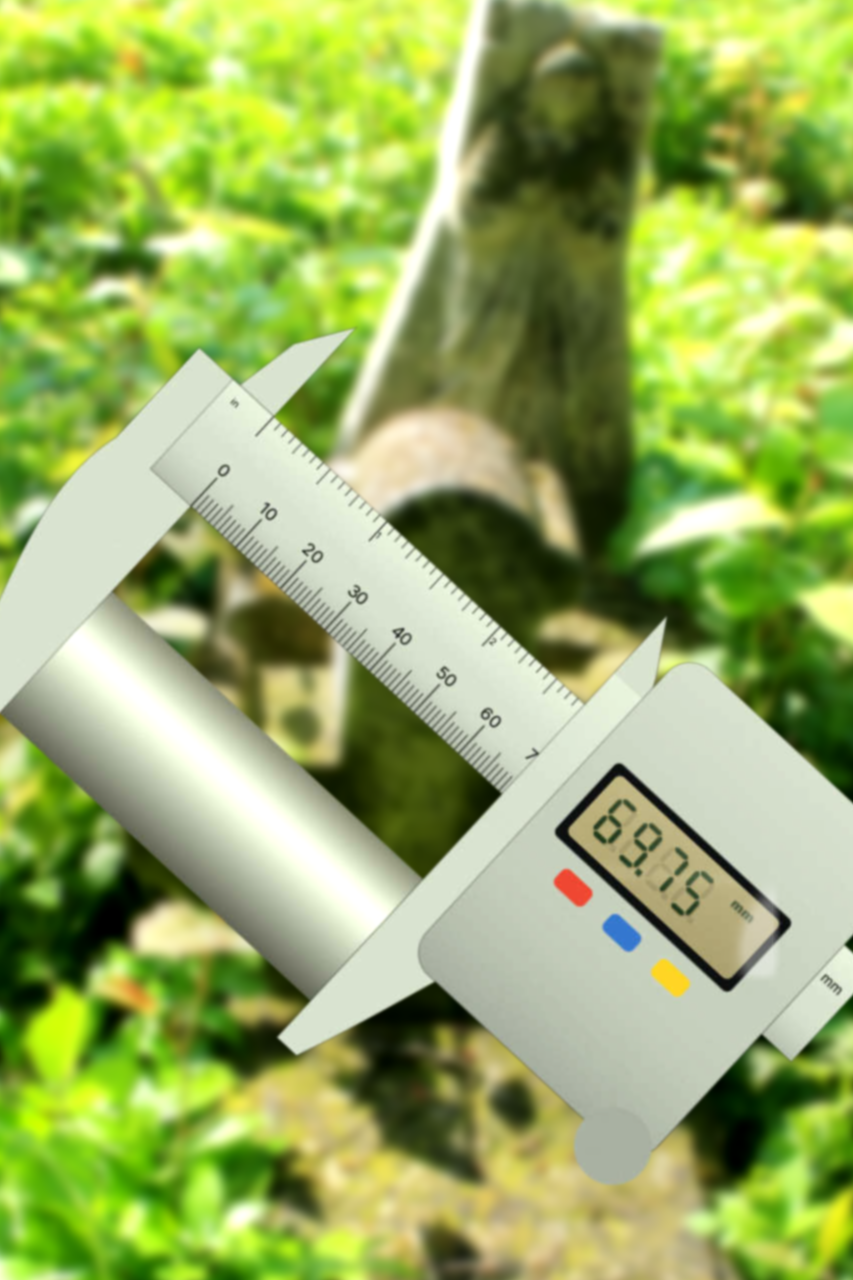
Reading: 69.75 mm
